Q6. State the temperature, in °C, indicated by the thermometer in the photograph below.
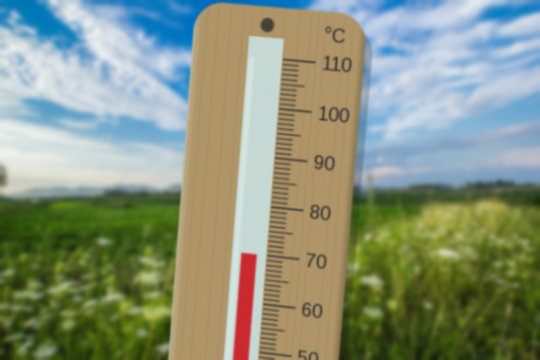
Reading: 70 °C
